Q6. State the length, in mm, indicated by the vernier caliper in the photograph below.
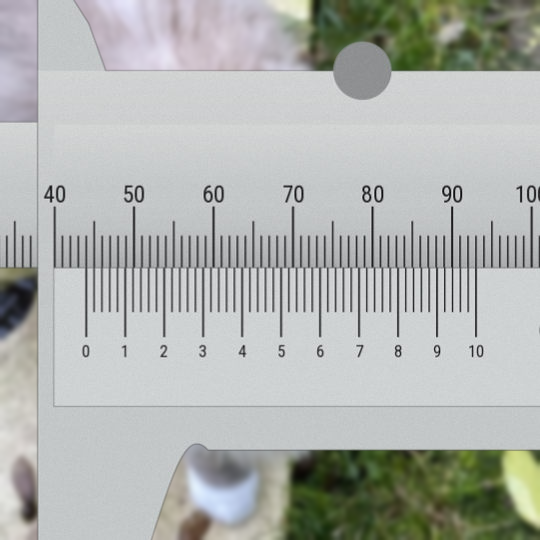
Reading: 44.0 mm
